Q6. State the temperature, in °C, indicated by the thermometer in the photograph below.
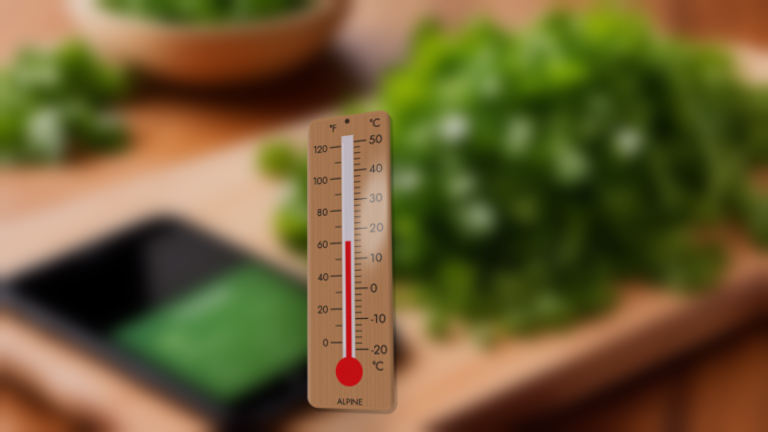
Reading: 16 °C
